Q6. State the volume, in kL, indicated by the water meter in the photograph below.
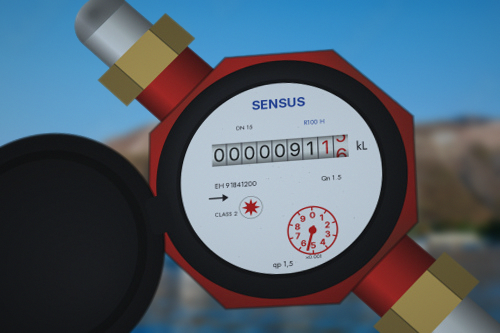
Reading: 91.155 kL
